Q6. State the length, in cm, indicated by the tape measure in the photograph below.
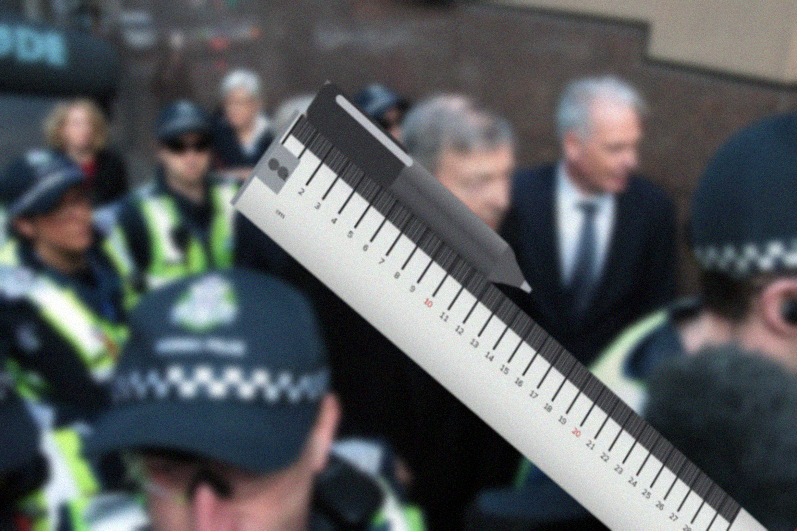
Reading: 14 cm
